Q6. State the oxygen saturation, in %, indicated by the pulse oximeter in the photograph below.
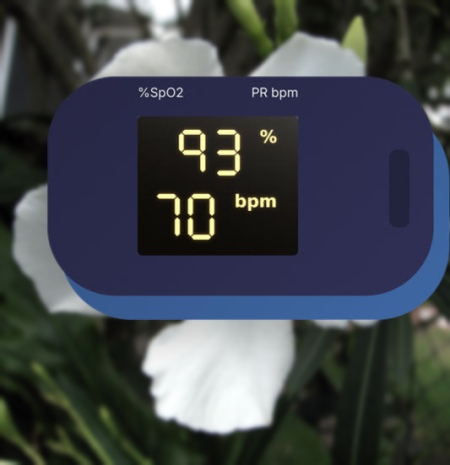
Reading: 93 %
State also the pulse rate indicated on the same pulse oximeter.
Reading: 70 bpm
